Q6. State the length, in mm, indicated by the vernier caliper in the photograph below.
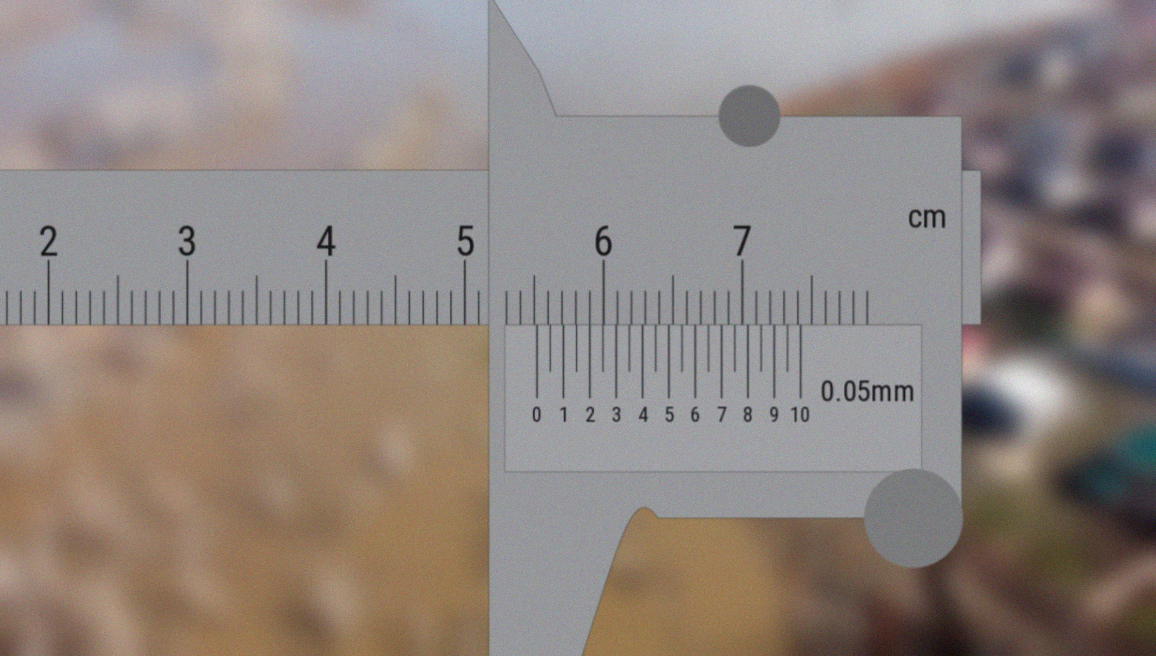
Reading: 55.2 mm
